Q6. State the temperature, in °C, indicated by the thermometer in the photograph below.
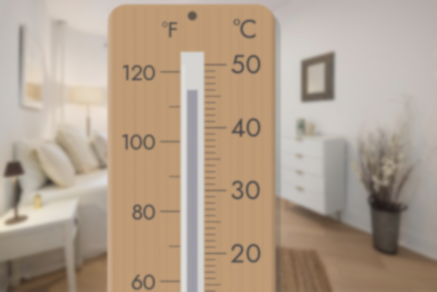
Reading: 46 °C
